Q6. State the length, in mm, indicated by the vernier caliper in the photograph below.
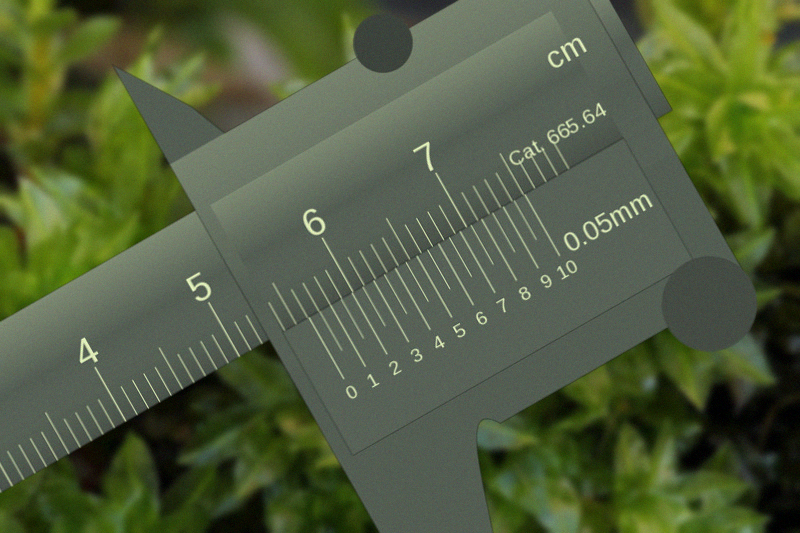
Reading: 56.1 mm
